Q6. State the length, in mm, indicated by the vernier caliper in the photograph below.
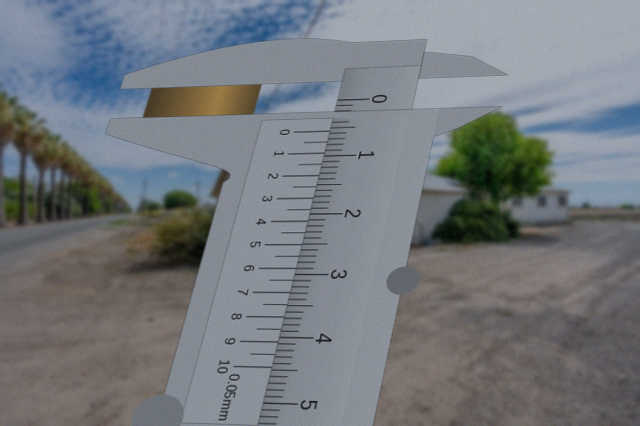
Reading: 5.6 mm
